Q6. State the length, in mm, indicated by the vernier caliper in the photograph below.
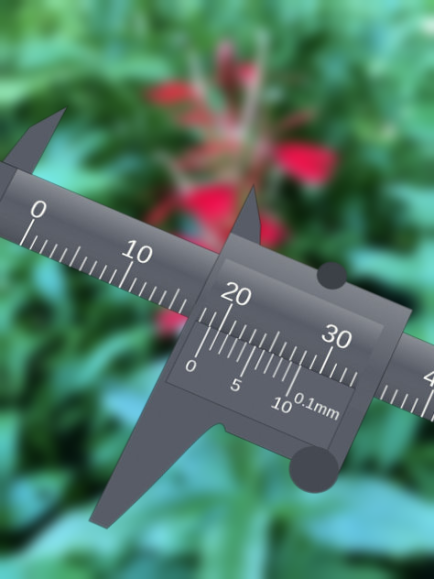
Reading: 19.1 mm
